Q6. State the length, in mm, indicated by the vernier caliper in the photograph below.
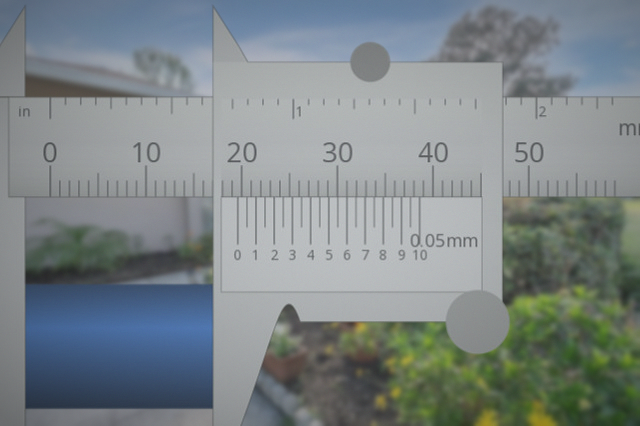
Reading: 19.6 mm
